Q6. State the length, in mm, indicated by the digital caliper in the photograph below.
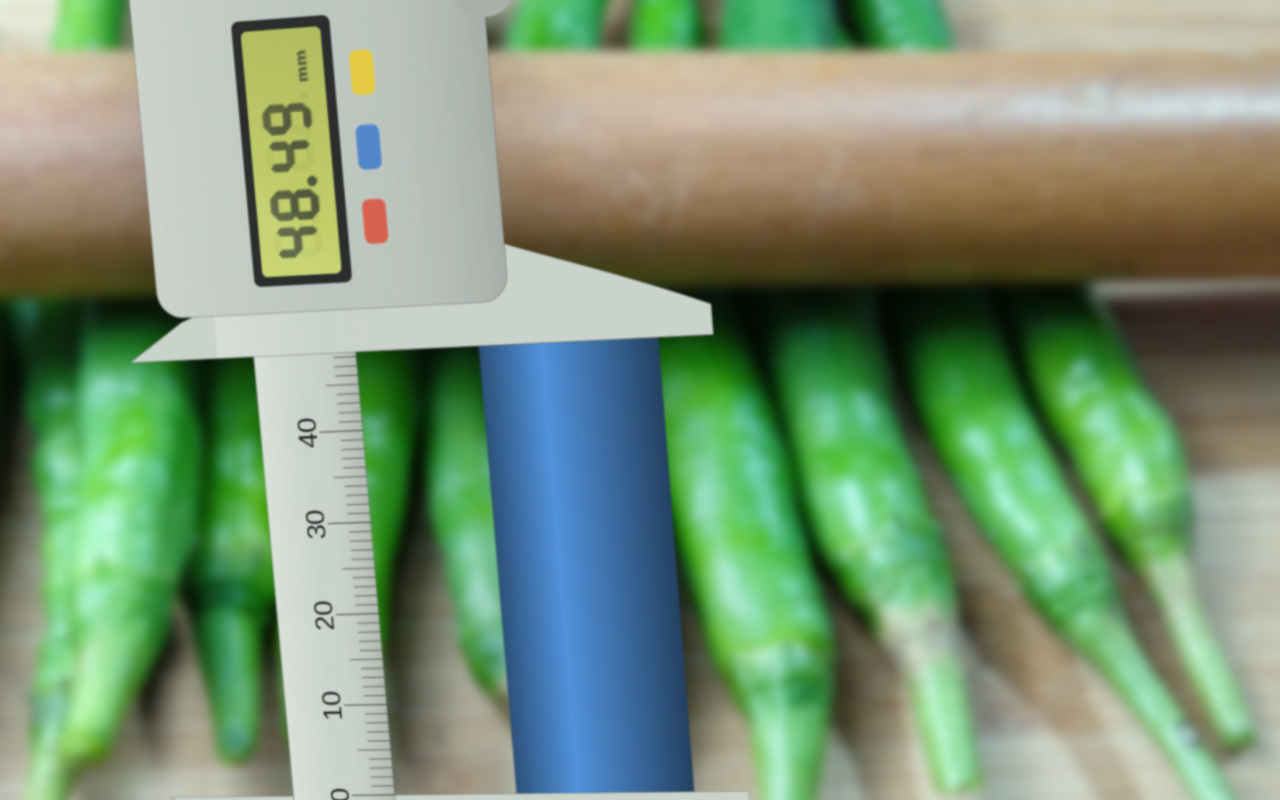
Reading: 48.49 mm
